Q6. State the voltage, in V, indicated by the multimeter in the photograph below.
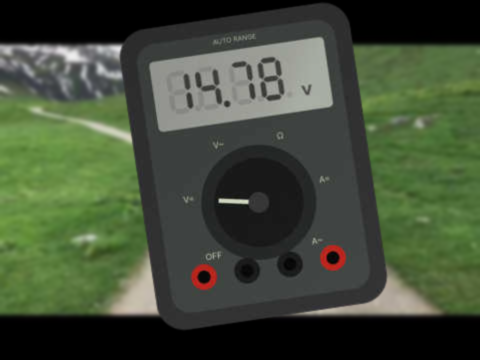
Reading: 14.78 V
